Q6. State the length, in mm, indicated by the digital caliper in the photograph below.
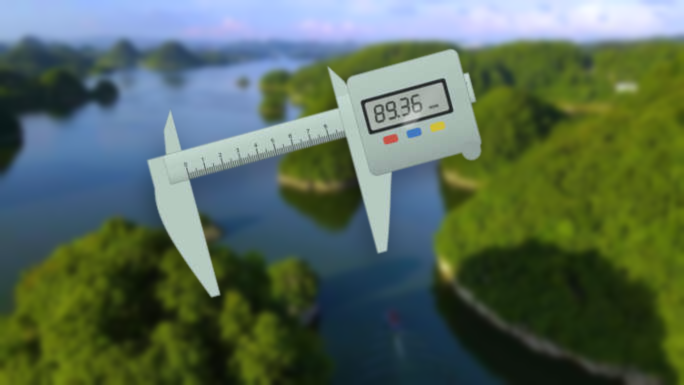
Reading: 89.36 mm
